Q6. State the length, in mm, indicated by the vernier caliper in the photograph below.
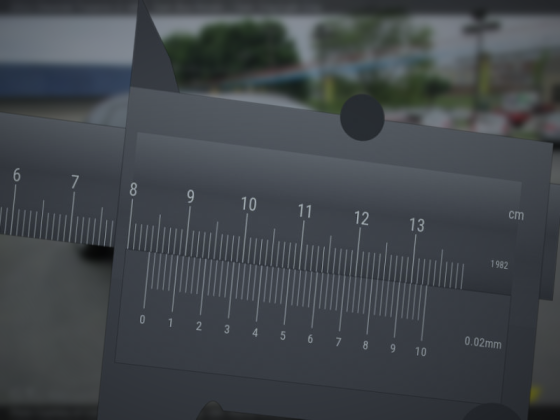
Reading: 83.8 mm
